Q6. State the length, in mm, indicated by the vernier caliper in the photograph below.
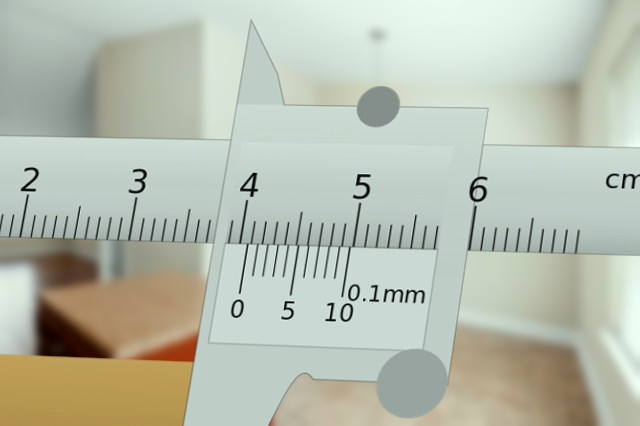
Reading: 40.7 mm
